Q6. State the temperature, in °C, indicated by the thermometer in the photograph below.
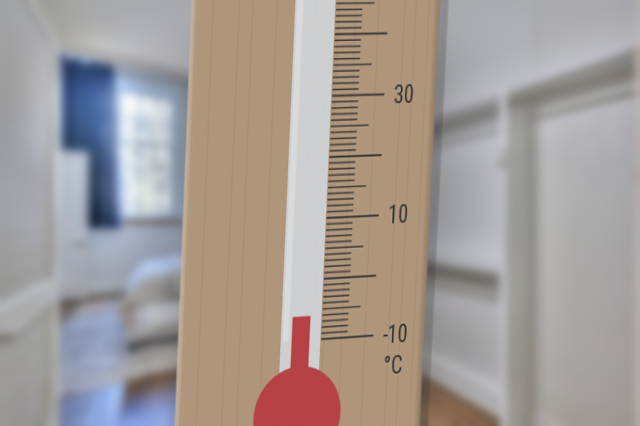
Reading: -6 °C
